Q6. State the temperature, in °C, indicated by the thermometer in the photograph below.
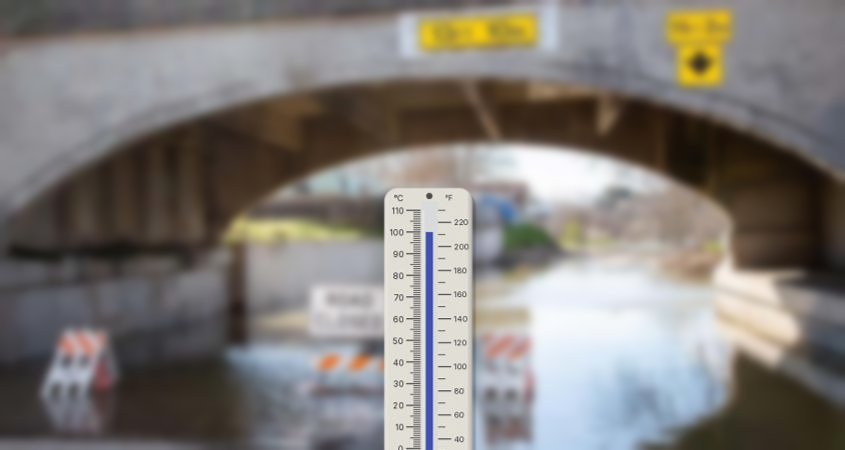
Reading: 100 °C
